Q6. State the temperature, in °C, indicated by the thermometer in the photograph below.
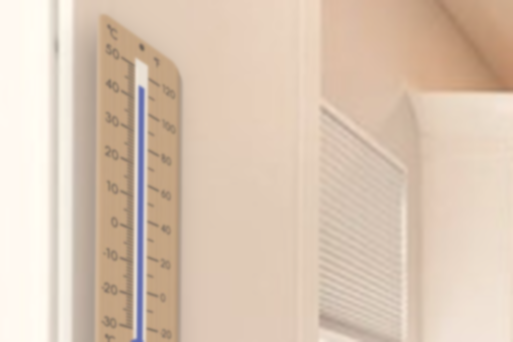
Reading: 45 °C
